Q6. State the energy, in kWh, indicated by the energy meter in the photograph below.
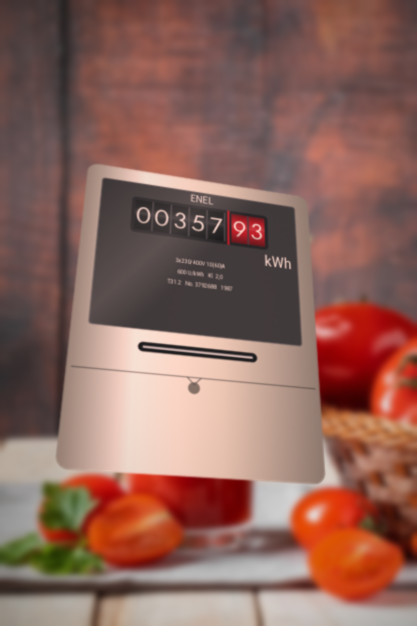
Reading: 357.93 kWh
